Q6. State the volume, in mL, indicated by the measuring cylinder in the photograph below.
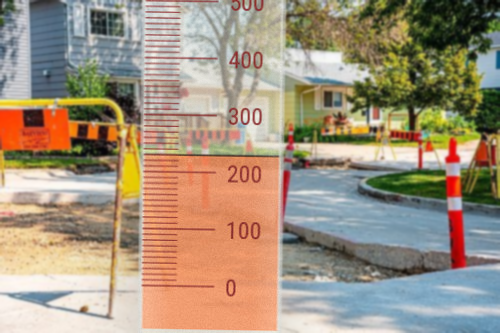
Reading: 230 mL
